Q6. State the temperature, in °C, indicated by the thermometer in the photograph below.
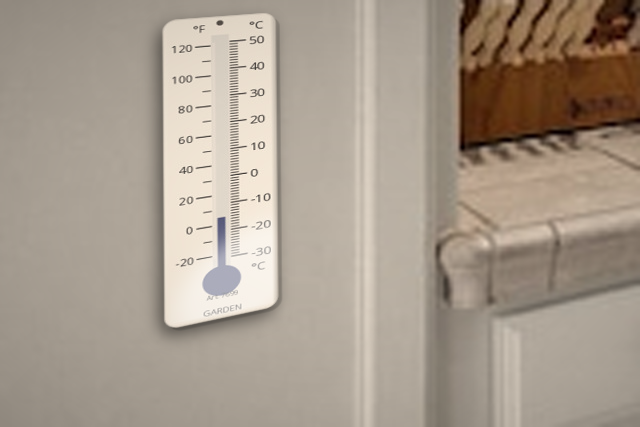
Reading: -15 °C
